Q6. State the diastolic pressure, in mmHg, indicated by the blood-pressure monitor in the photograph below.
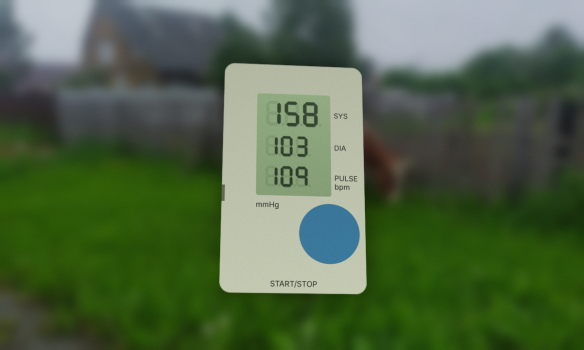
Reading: 103 mmHg
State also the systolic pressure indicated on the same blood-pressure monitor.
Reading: 158 mmHg
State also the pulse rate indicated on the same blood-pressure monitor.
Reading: 109 bpm
